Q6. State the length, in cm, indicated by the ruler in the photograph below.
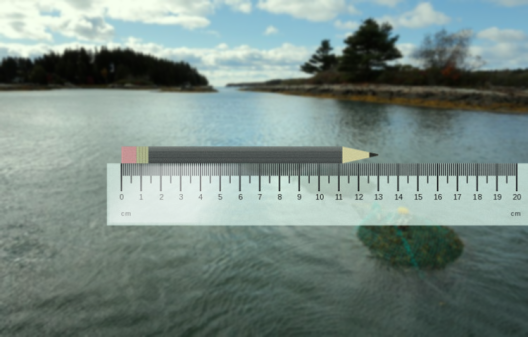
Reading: 13 cm
